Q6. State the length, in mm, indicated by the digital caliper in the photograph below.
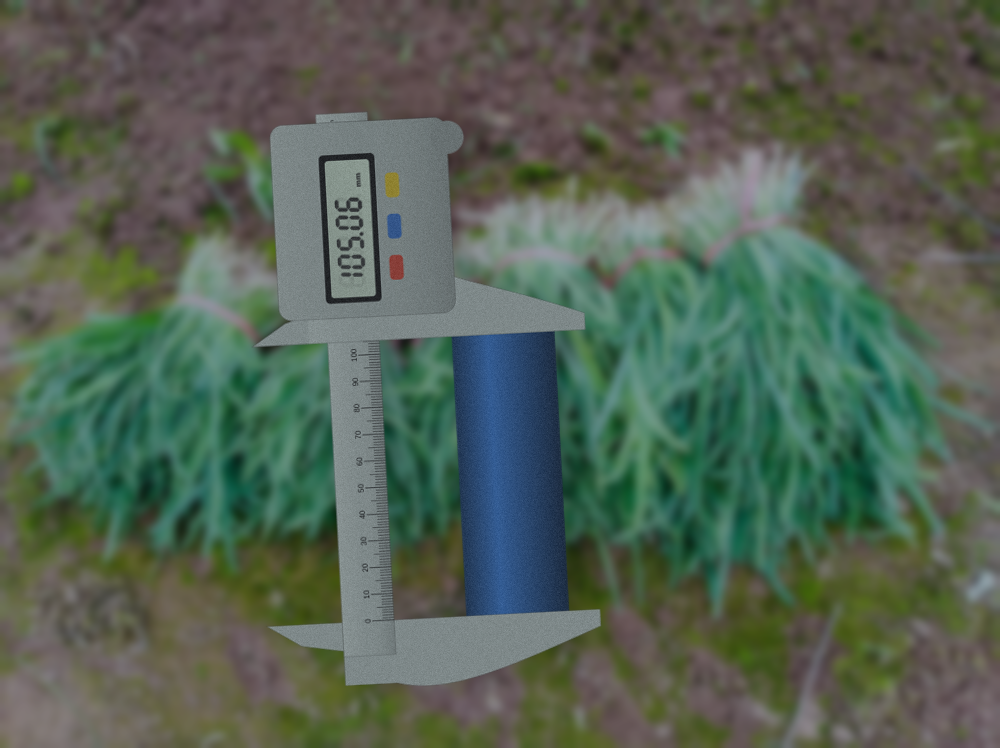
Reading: 105.06 mm
